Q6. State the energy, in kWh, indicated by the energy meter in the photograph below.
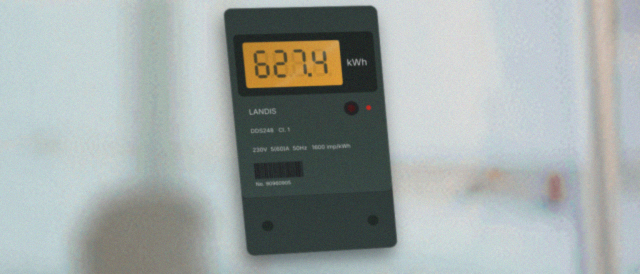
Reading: 627.4 kWh
